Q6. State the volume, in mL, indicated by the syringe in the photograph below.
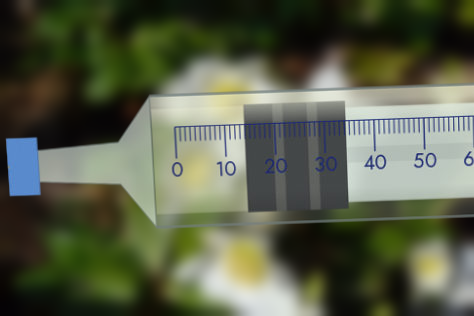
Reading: 14 mL
